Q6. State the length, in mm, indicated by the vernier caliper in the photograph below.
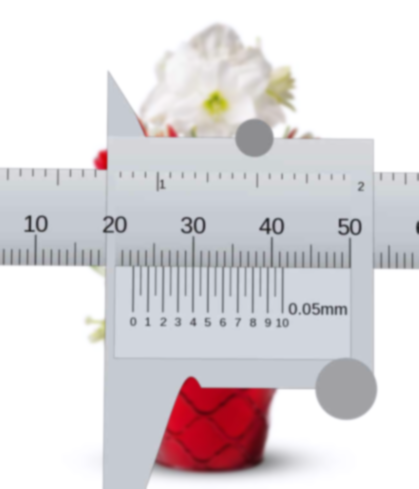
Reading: 22.4 mm
